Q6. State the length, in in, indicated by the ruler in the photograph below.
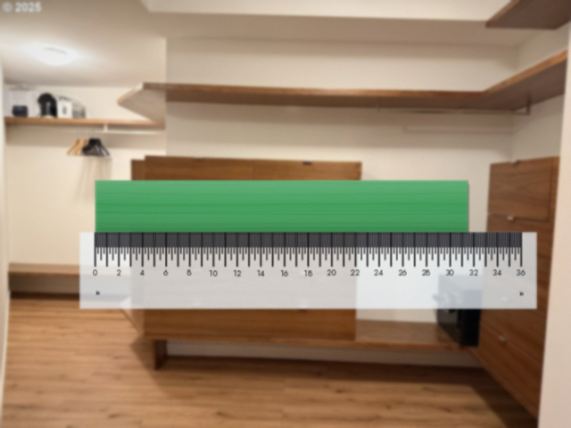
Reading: 31.5 in
